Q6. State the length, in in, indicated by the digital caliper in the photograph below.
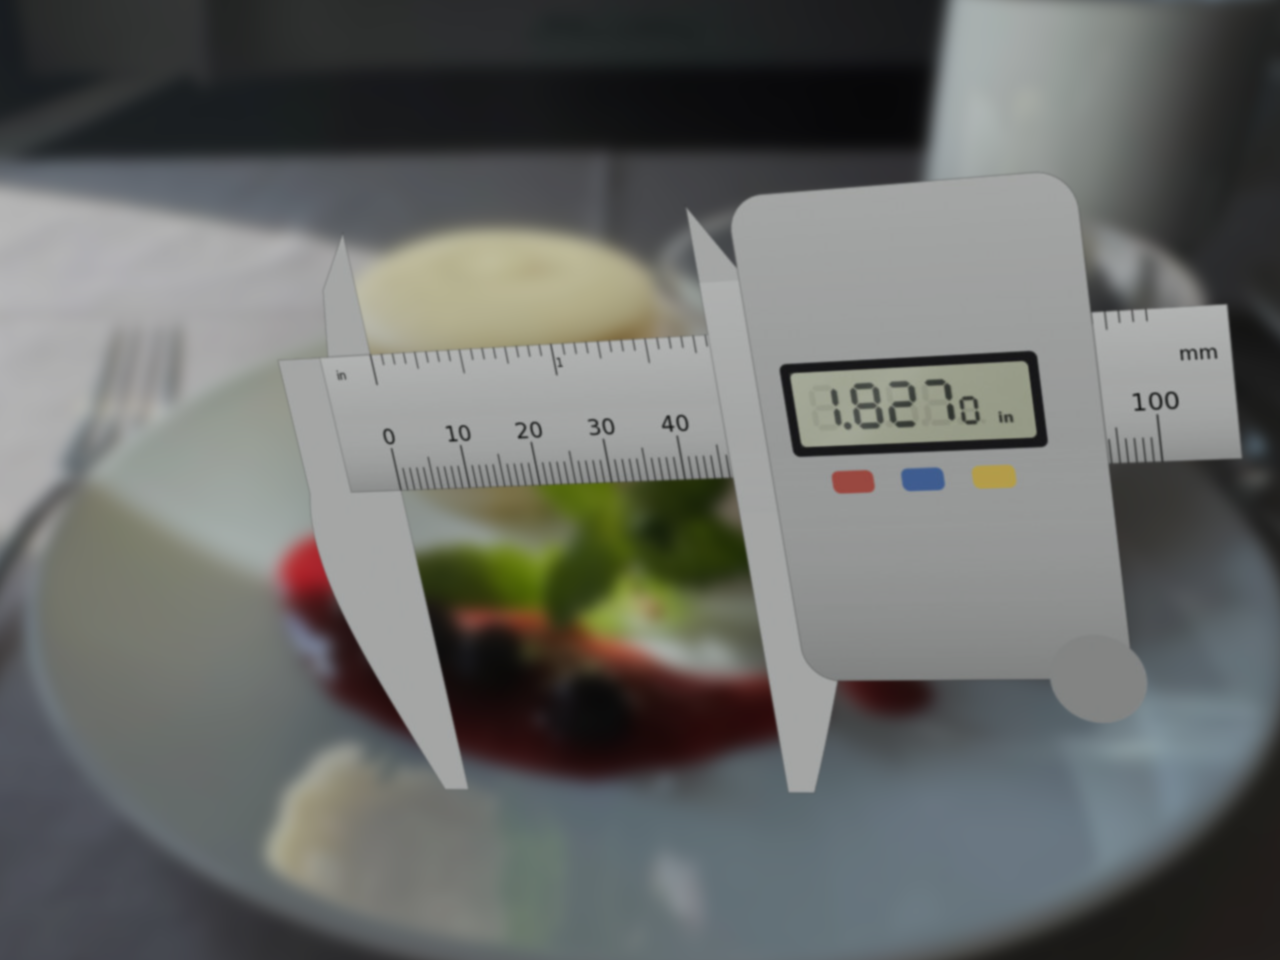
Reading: 1.8270 in
